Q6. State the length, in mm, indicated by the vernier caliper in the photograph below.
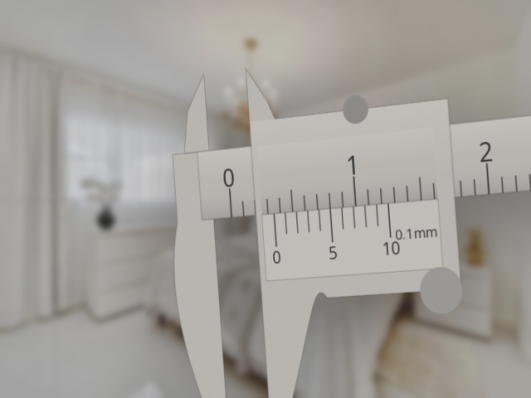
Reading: 3.5 mm
